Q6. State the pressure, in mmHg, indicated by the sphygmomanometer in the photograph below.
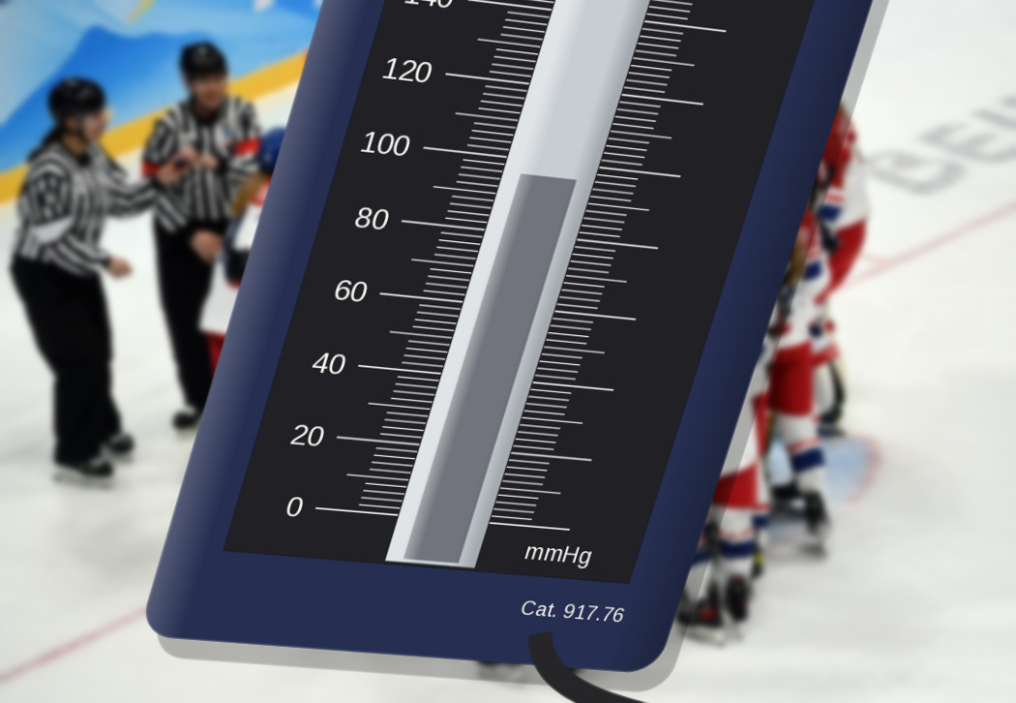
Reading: 96 mmHg
